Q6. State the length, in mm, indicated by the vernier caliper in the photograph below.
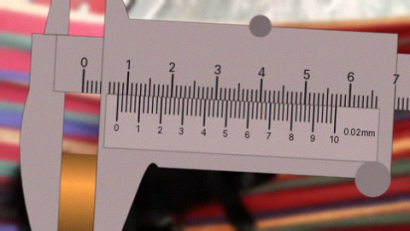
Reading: 8.0 mm
